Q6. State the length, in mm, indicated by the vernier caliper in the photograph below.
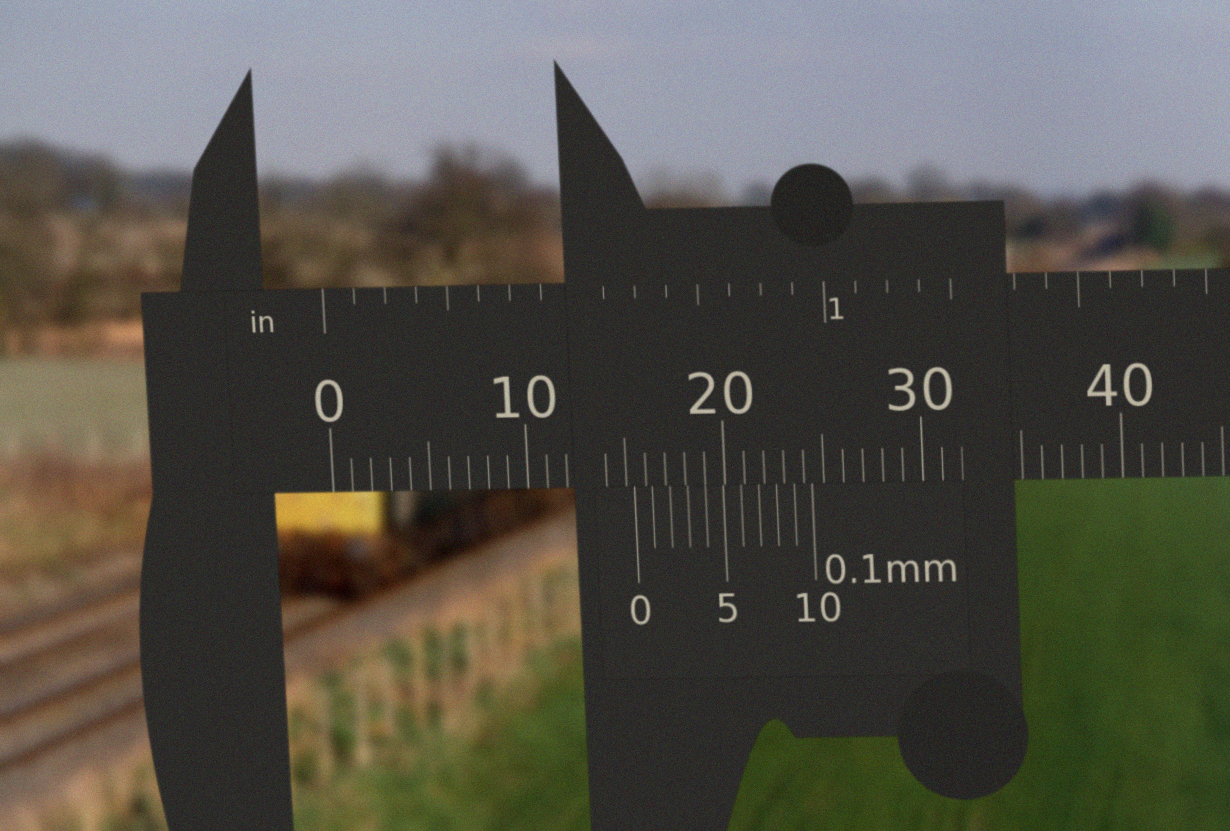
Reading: 15.4 mm
